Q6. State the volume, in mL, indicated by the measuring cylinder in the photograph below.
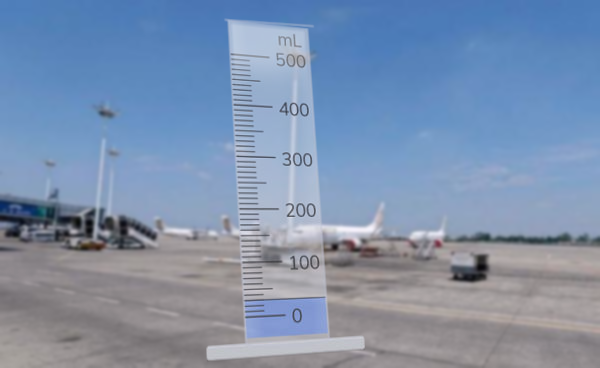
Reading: 30 mL
